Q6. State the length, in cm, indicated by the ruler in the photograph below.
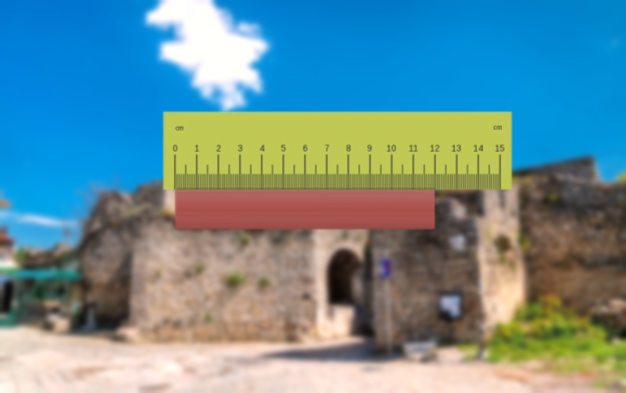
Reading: 12 cm
